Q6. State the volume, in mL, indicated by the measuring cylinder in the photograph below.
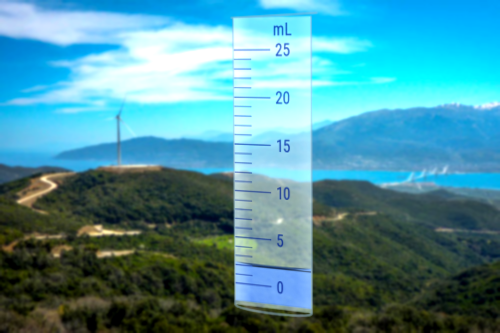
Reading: 2 mL
